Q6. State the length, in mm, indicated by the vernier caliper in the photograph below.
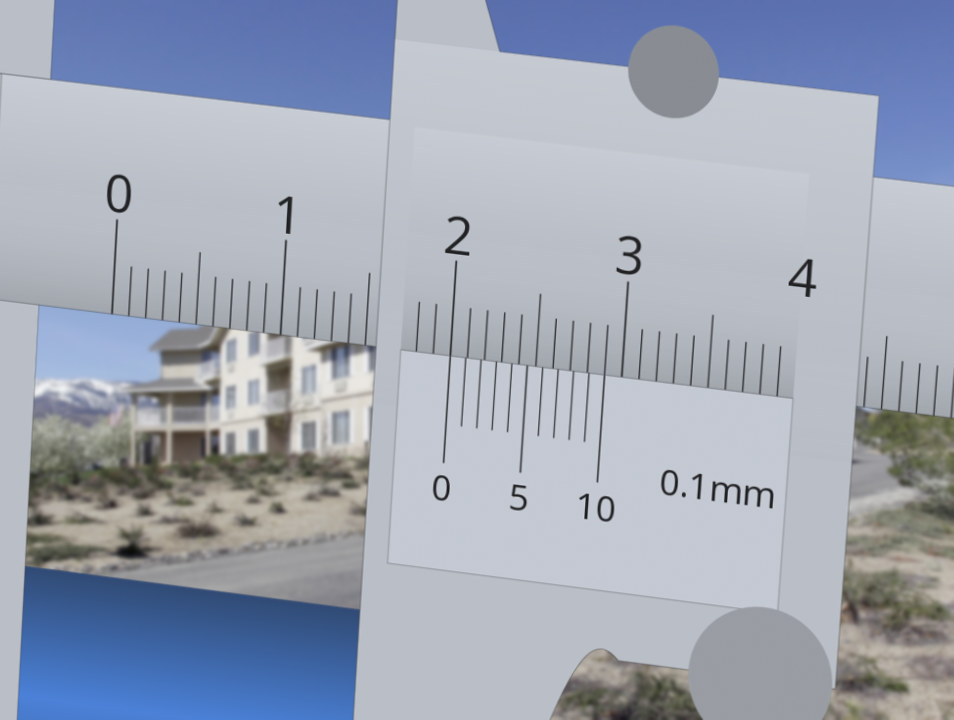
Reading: 20.0 mm
